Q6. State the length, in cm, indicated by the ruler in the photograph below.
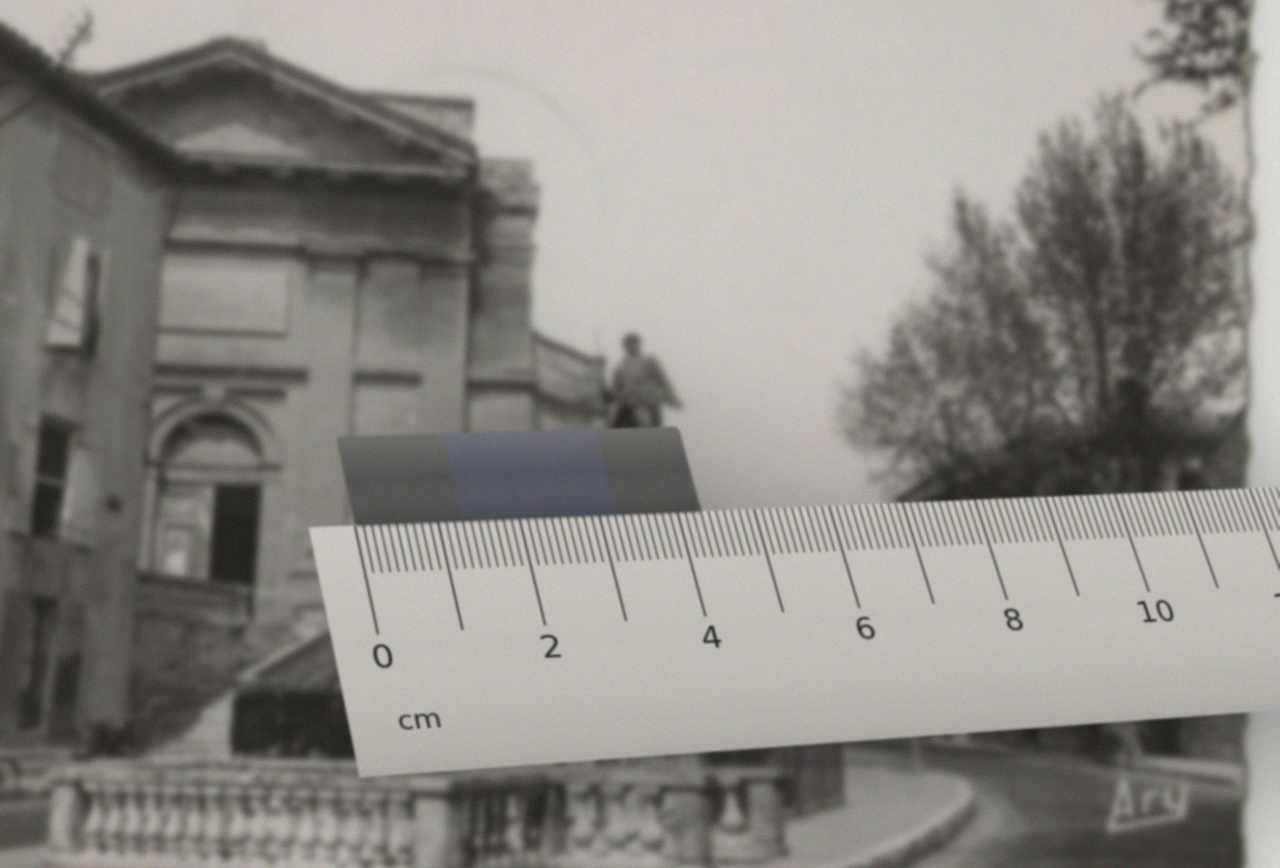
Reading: 4.3 cm
